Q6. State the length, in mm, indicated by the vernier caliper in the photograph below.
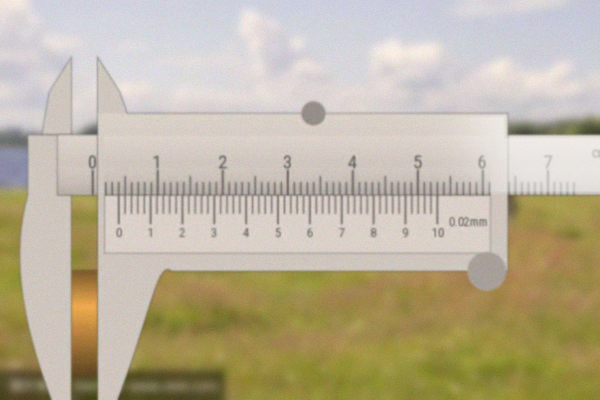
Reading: 4.0 mm
